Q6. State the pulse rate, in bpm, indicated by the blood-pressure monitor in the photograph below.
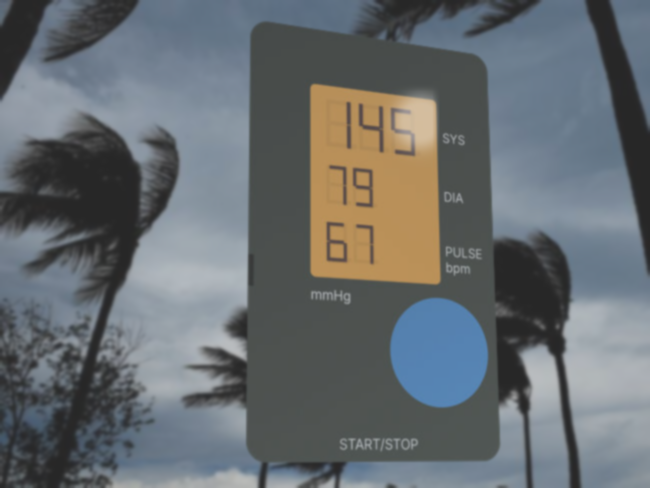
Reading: 67 bpm
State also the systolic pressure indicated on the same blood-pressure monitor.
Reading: 145 mmHg
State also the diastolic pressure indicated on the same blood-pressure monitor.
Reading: 79 mmHg
